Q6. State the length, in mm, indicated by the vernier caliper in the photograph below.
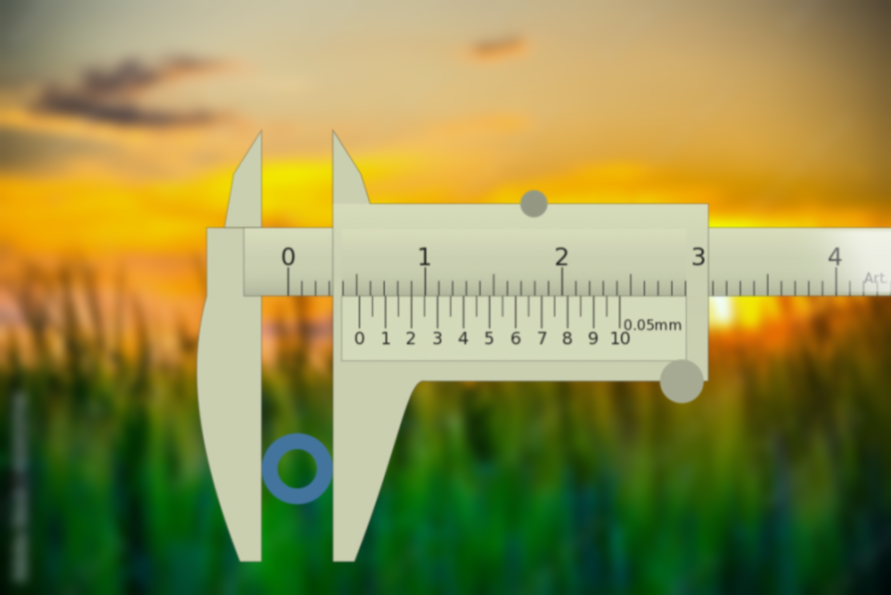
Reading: 5.2 mm
